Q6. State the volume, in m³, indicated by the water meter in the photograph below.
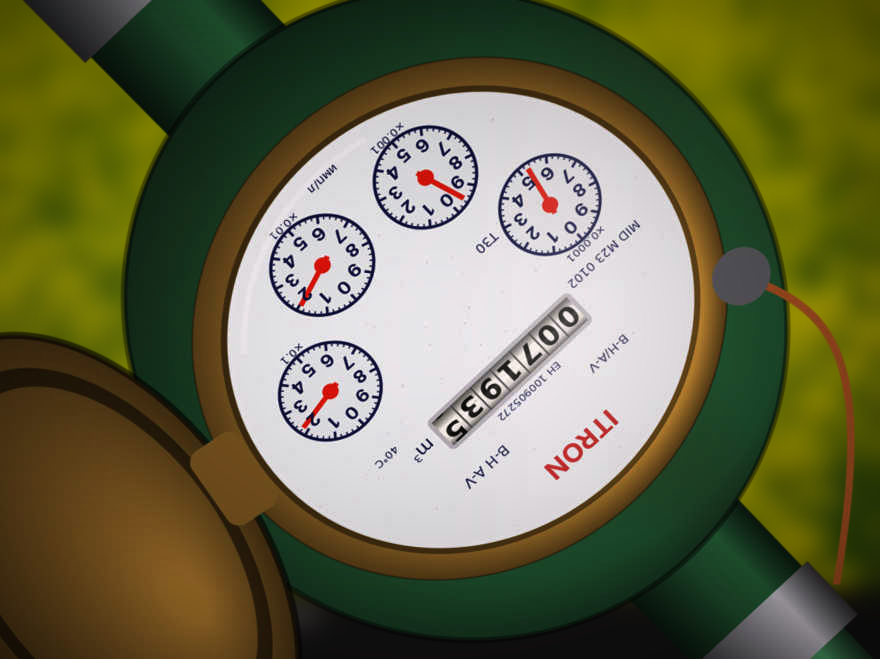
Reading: 71935.2195 m³
